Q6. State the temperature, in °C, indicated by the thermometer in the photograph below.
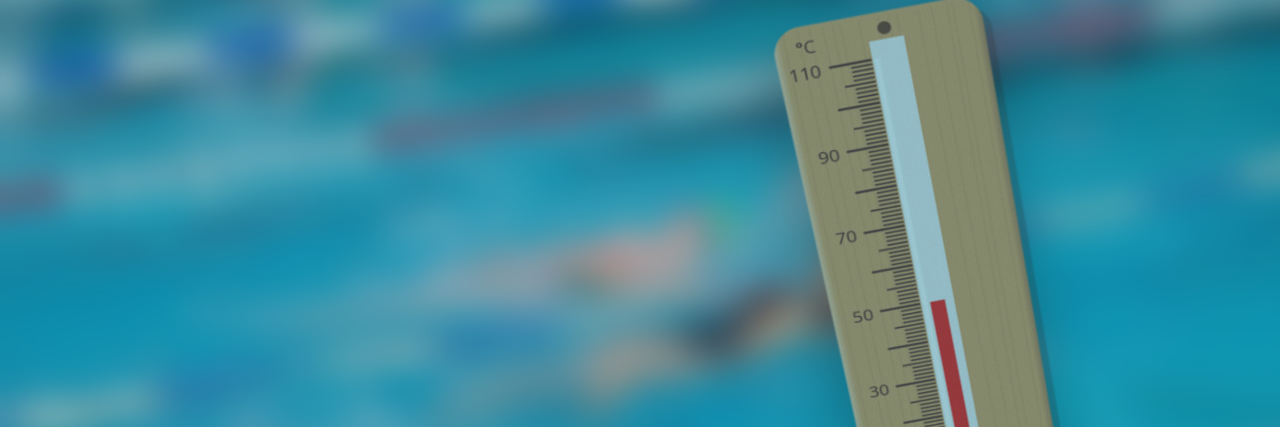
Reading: 50 °C
